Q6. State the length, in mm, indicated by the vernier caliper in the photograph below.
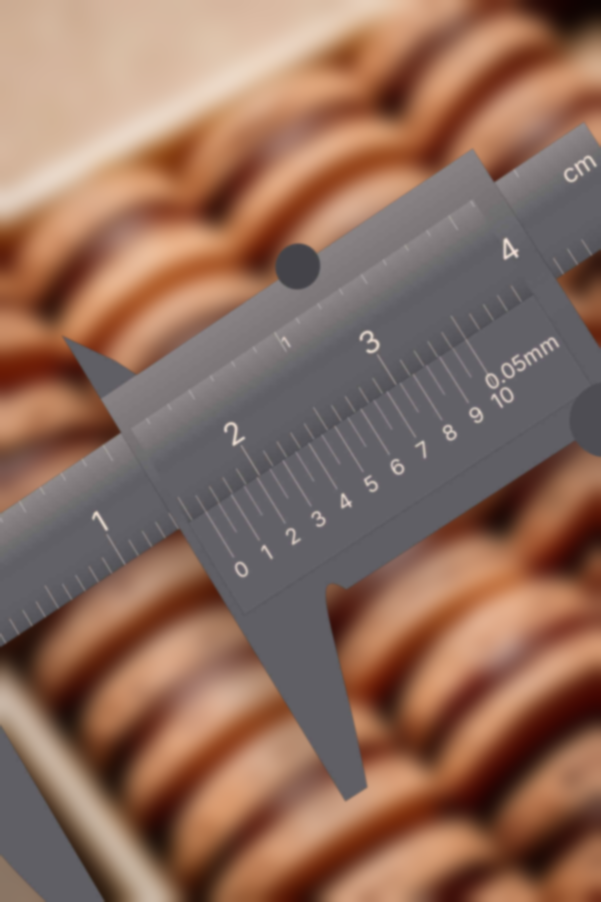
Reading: 16.0 mm
